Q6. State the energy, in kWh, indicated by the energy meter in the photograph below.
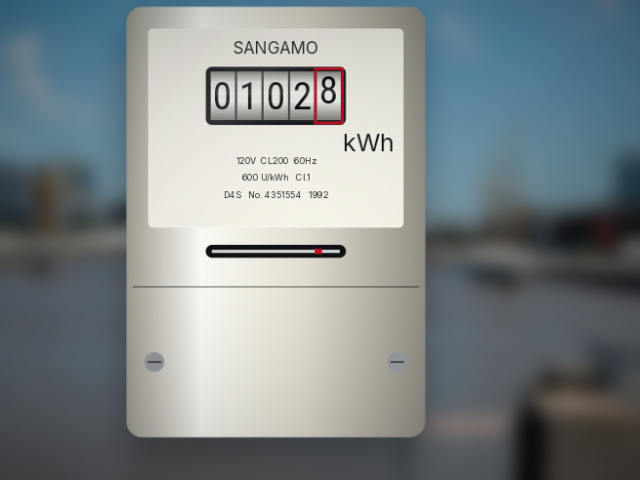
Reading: 102.8 kWh
